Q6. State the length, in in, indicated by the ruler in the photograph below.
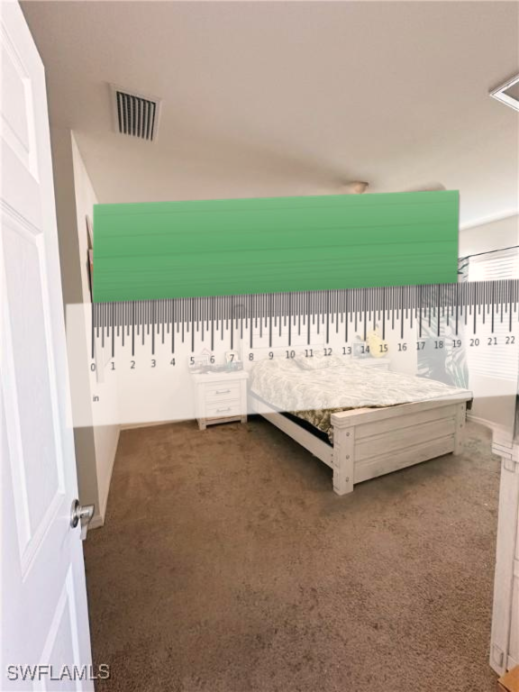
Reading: 19 in
